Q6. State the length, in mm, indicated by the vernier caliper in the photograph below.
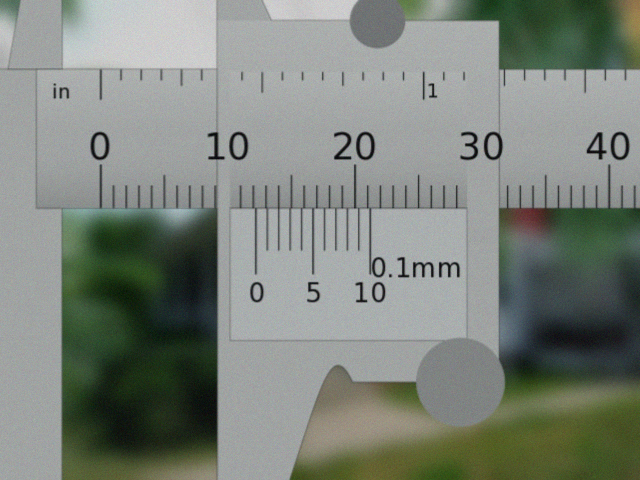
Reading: 12.2 mm
